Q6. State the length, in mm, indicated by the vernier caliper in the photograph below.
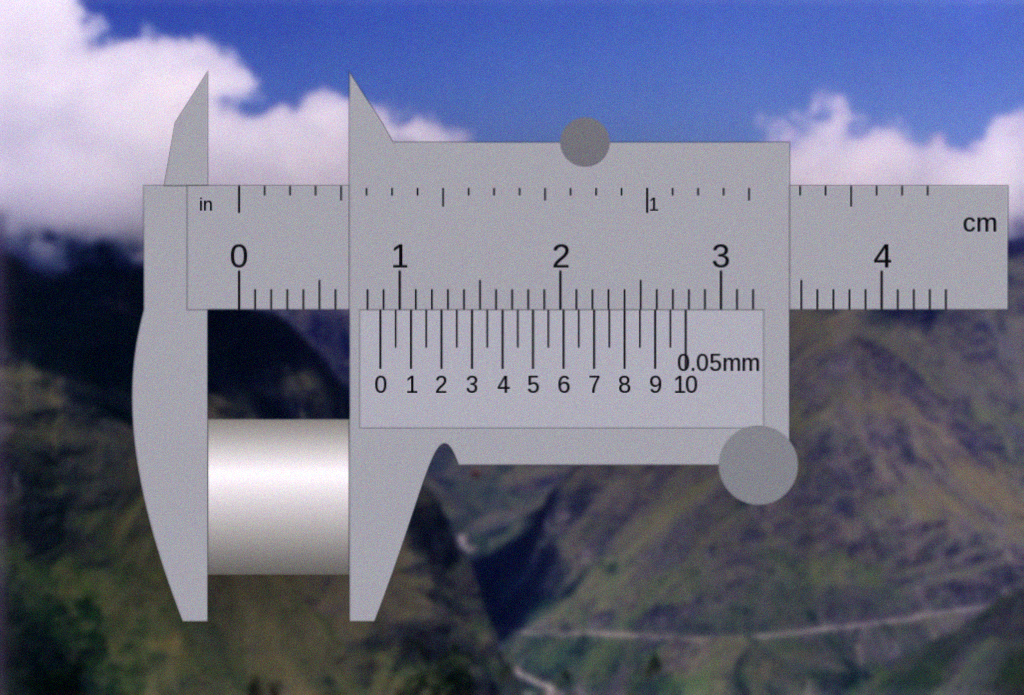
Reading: 8.8 mm
